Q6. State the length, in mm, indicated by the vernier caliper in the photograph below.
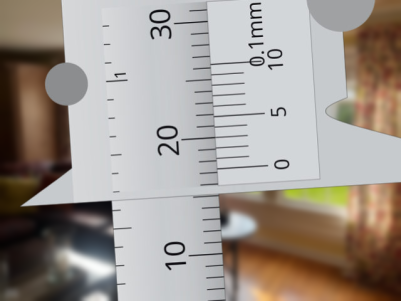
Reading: 17.3 mm
